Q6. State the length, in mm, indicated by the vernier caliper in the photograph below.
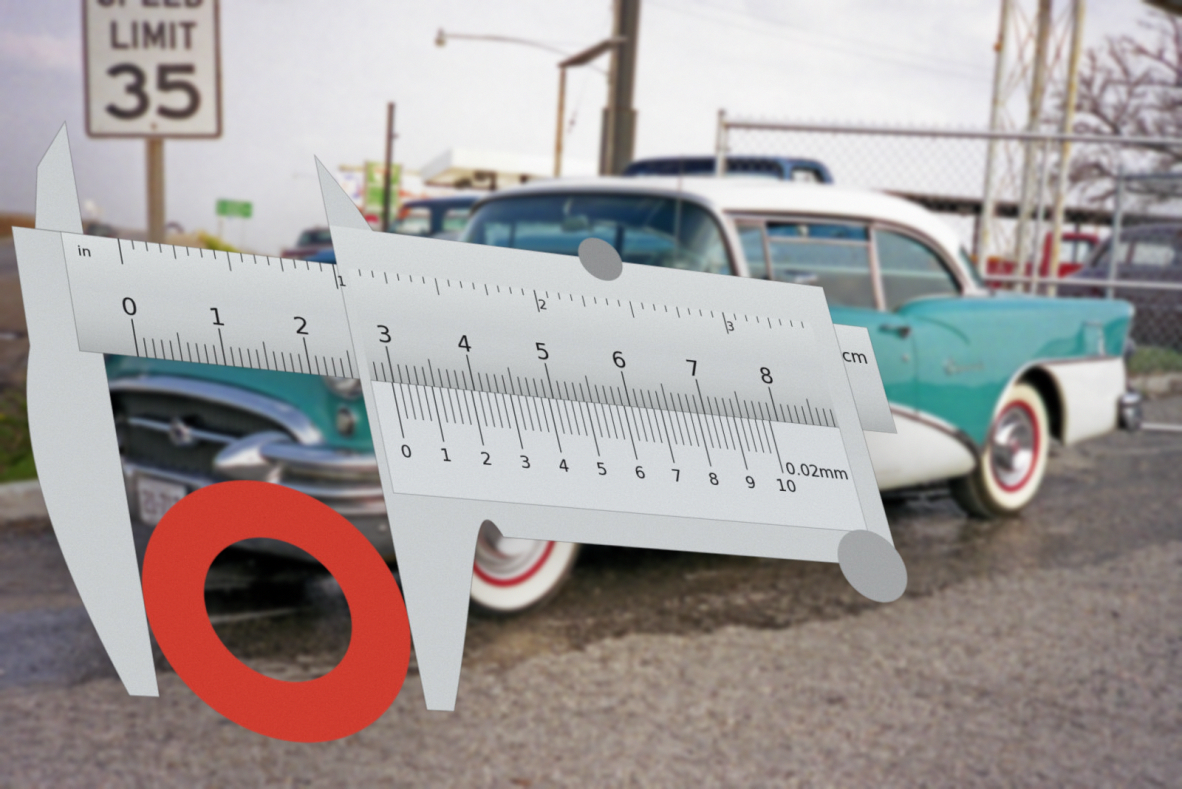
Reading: 29.8 mm
